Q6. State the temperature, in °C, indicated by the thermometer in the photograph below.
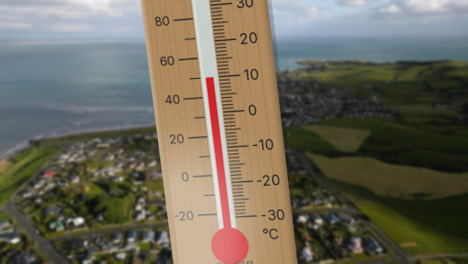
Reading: 10 °C
